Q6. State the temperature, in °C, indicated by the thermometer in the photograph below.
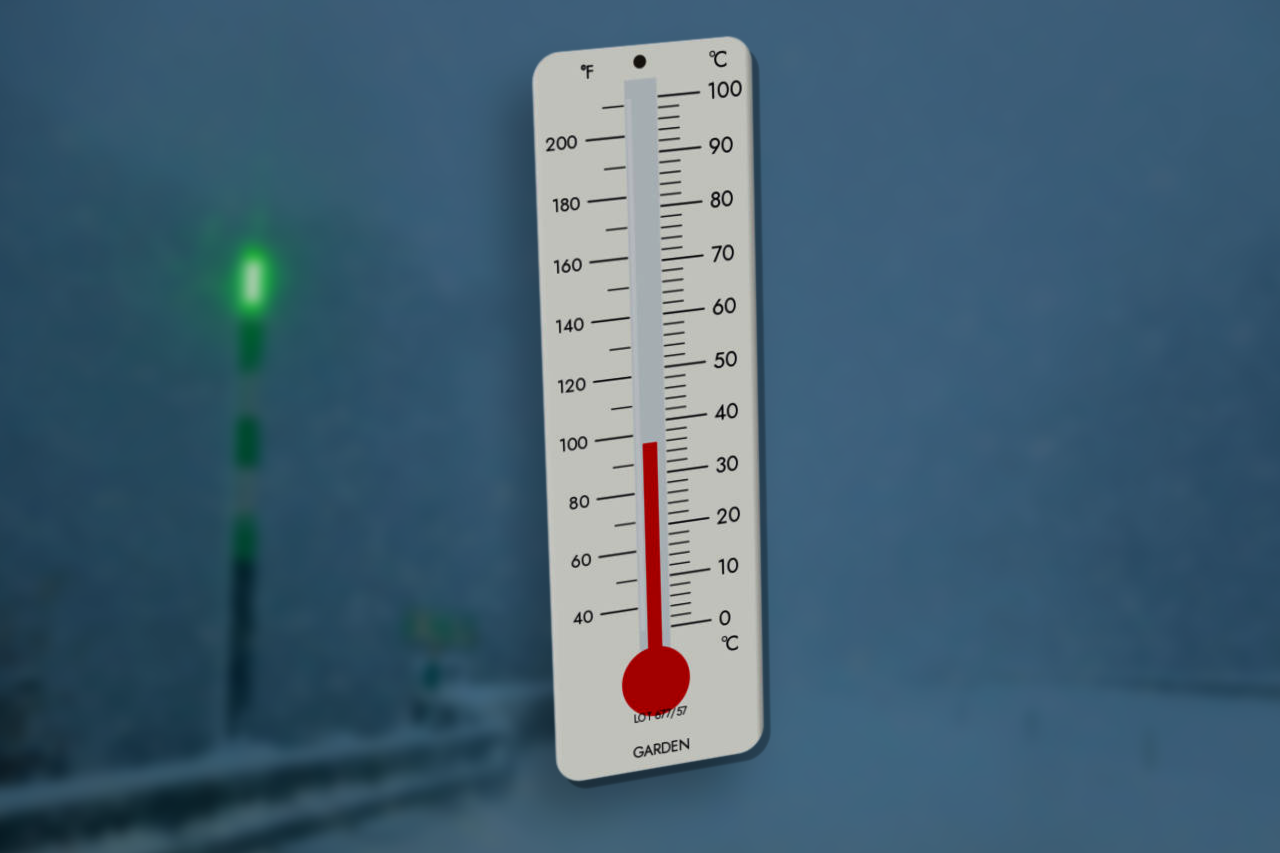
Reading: 36 °C
